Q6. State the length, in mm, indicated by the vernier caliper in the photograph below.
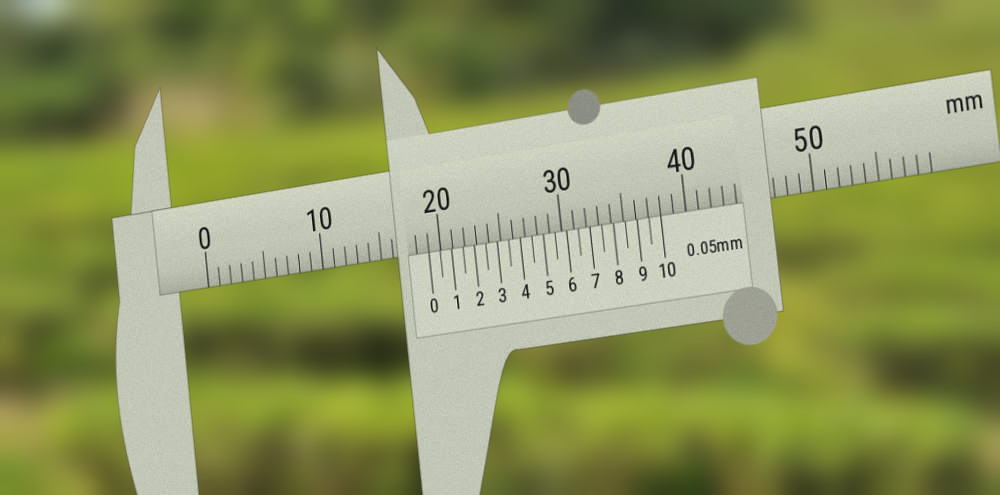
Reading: 19.0 mm
